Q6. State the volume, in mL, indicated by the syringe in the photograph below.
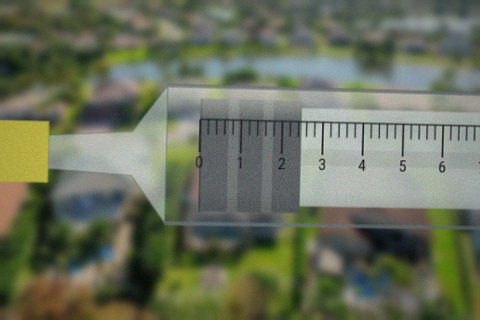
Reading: 0 mL
